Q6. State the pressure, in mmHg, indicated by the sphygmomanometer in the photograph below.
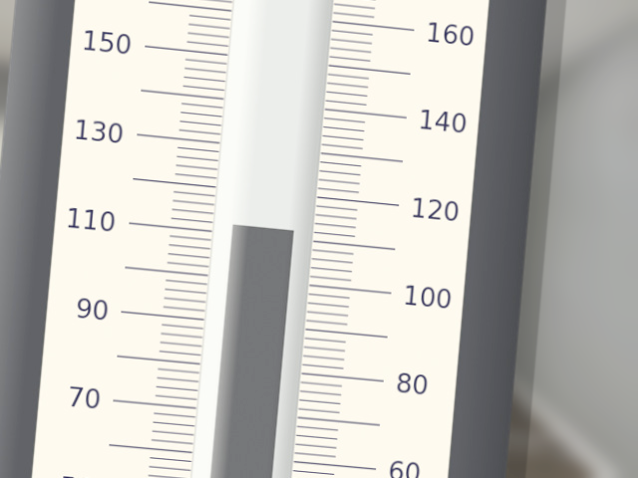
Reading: 112 mmHg
